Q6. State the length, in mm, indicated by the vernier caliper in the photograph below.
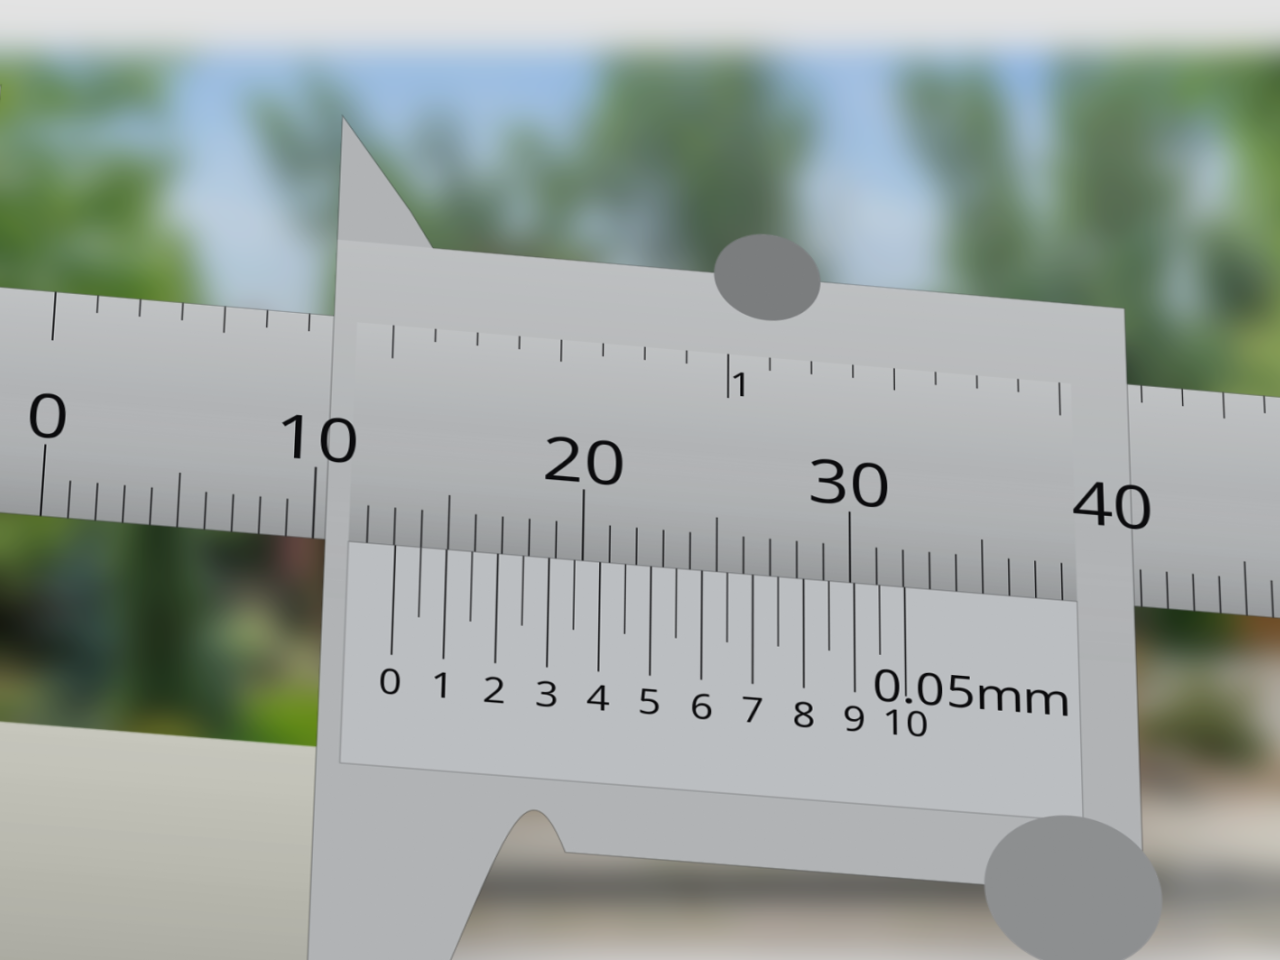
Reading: 13.05 mm
